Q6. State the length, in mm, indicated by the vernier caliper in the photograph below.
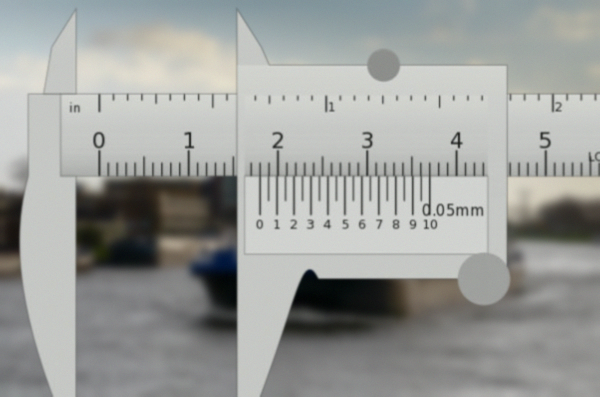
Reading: 18.0 mm
